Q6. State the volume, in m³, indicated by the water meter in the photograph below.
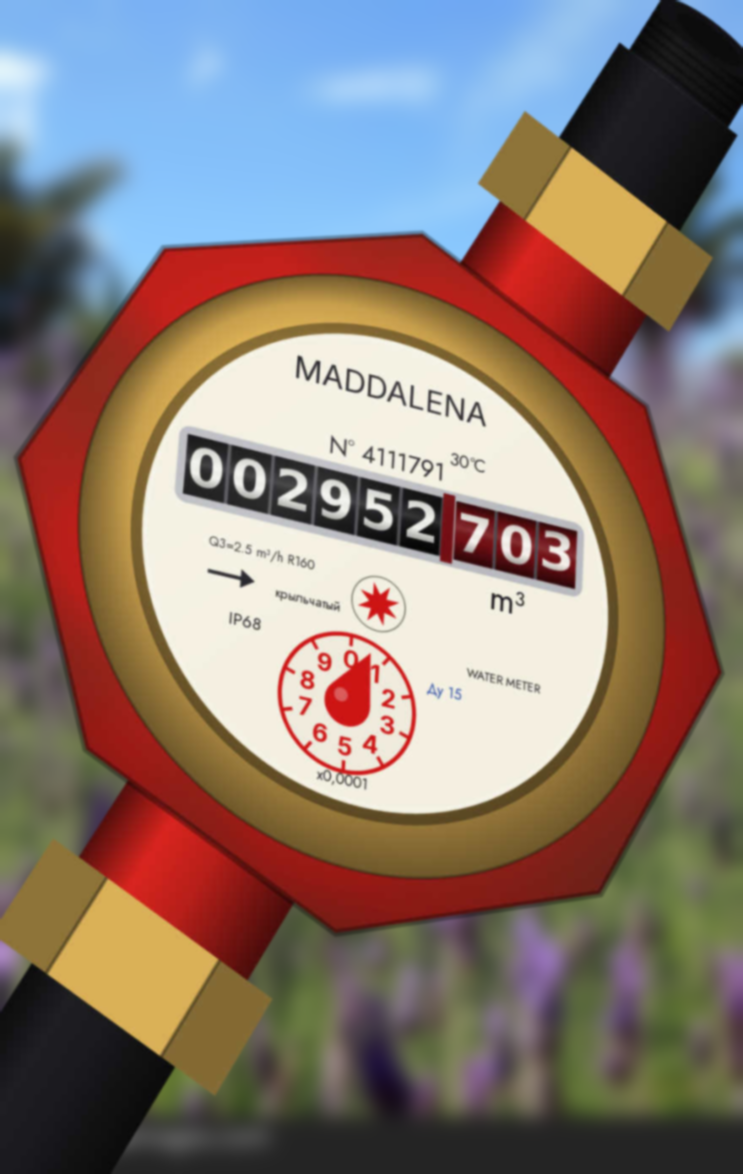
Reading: 2952.7030 m³
